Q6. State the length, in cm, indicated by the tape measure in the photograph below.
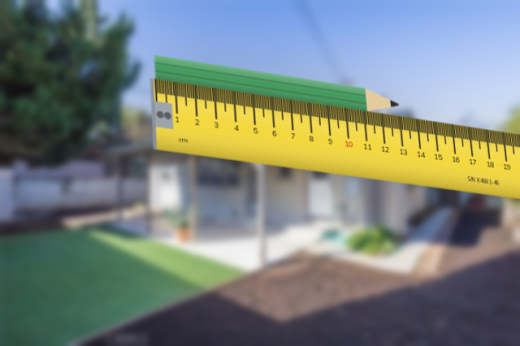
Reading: 13 cm
